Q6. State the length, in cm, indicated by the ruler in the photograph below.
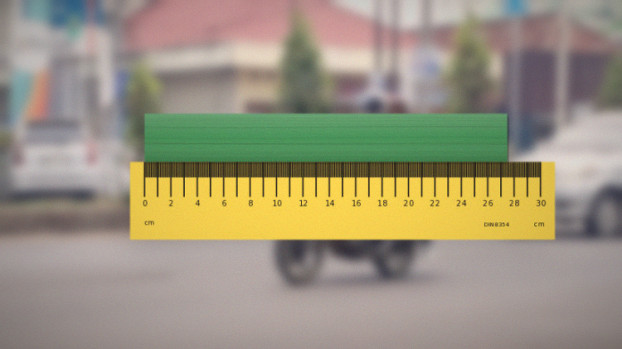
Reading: 27.5 cm
